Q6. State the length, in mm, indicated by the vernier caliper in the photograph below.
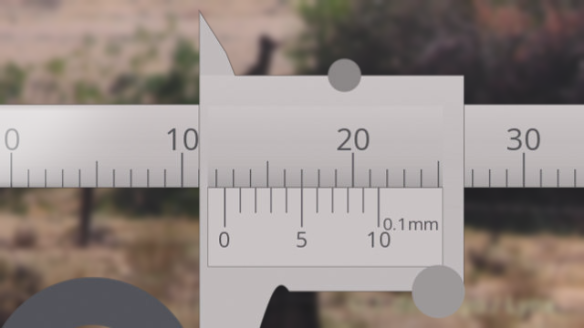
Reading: 12.5 mm
